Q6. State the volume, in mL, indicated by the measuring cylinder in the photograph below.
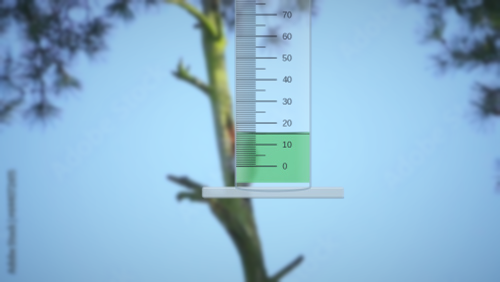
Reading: 15 mL
